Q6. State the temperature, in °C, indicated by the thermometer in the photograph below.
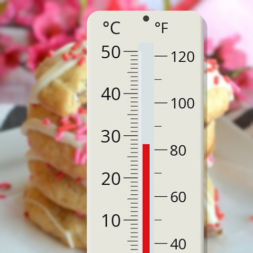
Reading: 28 °C
